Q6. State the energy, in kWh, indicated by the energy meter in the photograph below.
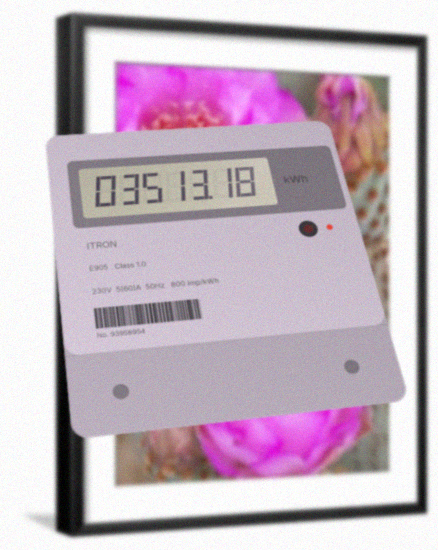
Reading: 3513.18 kWh
